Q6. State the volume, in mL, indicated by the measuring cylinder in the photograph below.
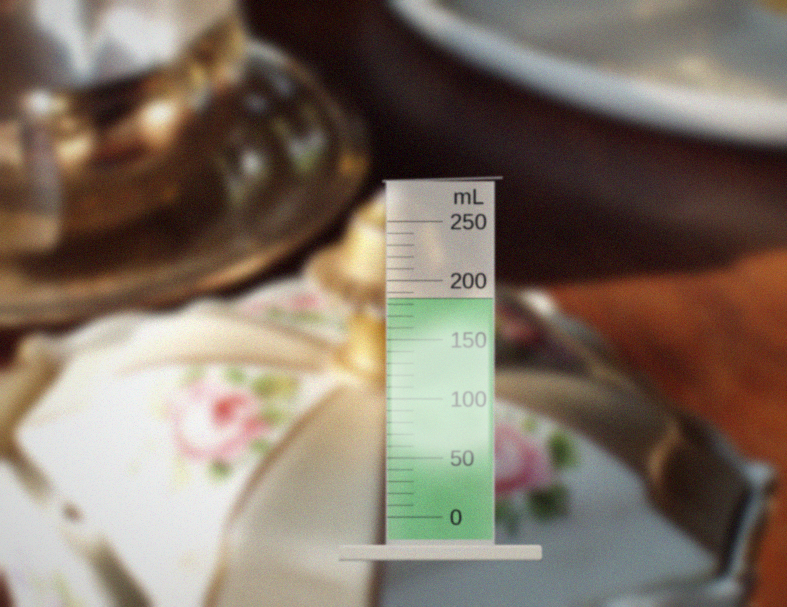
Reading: 185 mL
